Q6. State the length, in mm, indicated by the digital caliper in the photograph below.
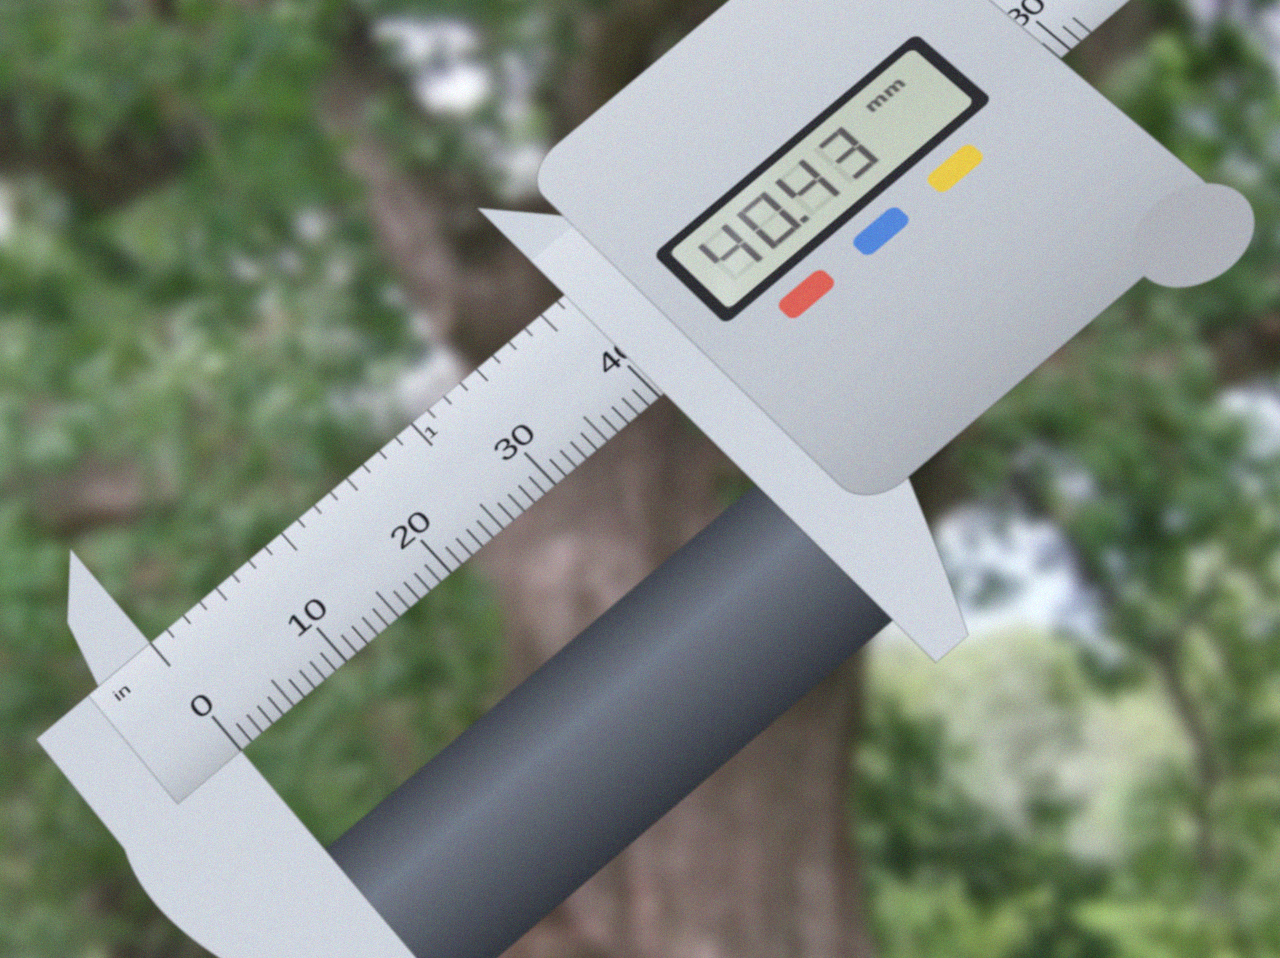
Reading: 40.43 mm
